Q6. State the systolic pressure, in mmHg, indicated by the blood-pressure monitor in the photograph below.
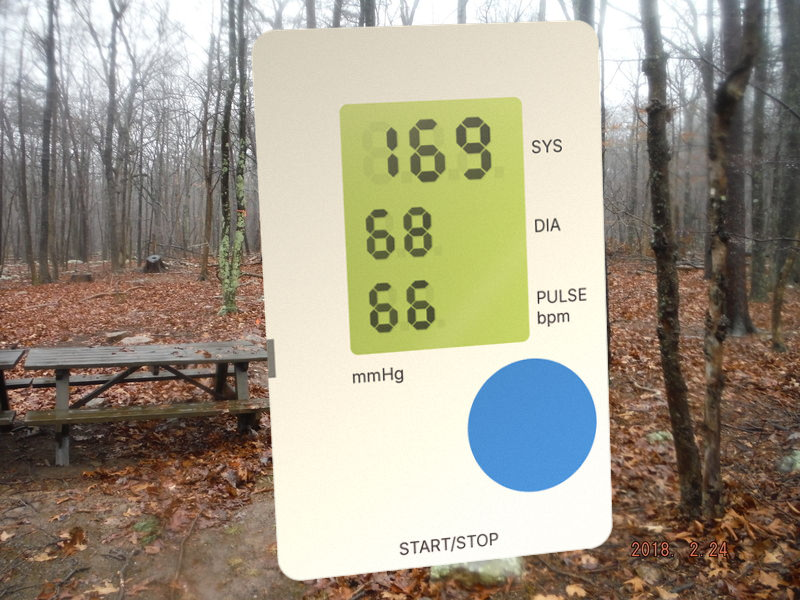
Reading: 169 mmHg
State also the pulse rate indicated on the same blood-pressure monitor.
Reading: 66 bpm
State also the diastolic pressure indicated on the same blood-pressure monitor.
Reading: 68 mmHg
